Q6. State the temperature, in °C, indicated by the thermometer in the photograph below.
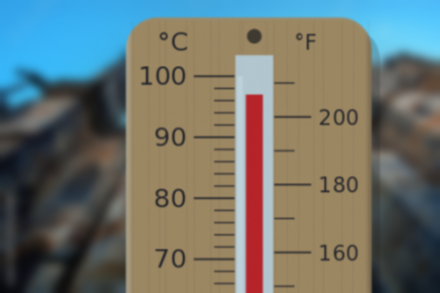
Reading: 97 °C
